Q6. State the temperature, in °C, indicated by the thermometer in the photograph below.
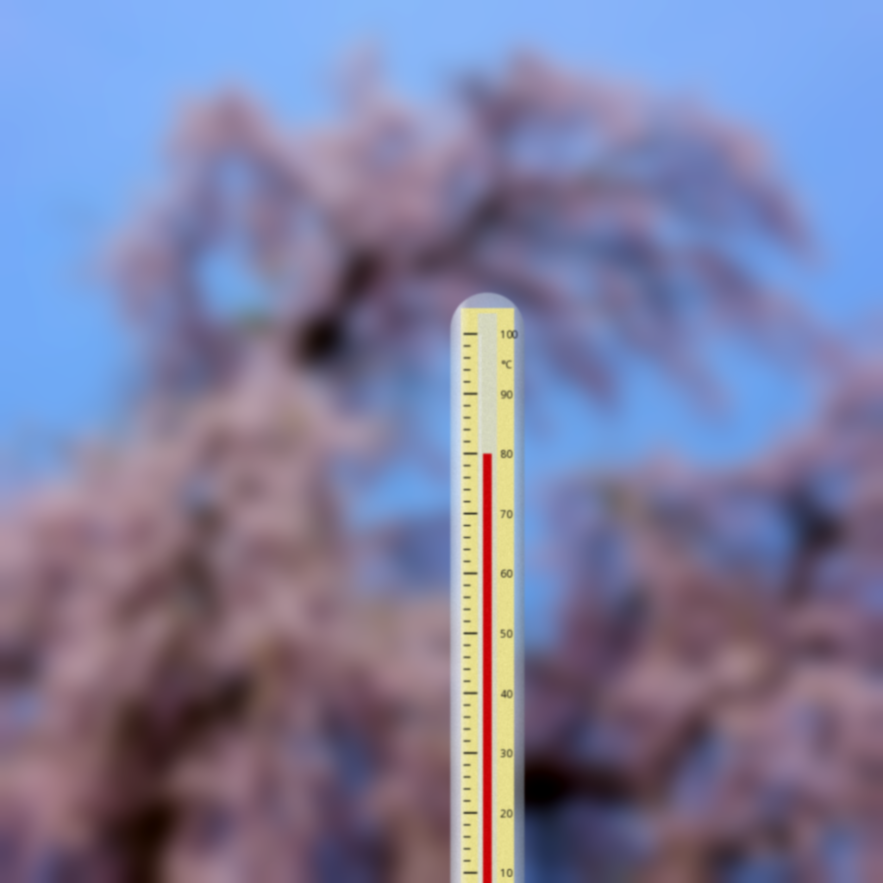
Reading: 80 °C
